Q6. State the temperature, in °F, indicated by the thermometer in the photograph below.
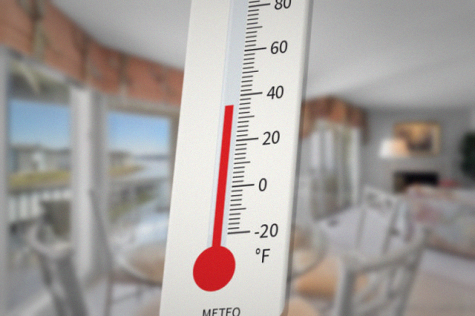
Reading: 36 °F
